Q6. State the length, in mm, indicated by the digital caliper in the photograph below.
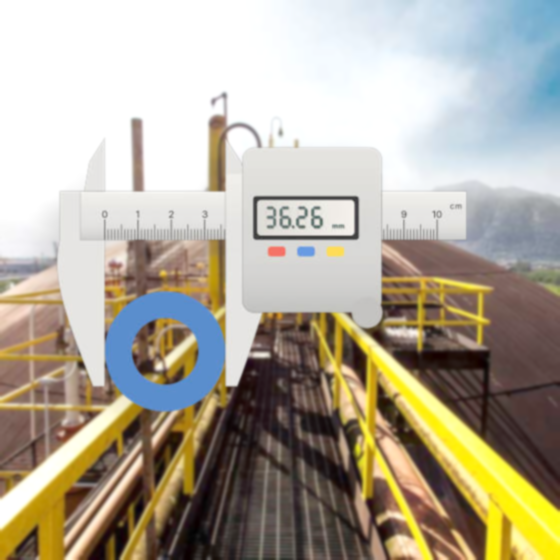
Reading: 36.26 mm
